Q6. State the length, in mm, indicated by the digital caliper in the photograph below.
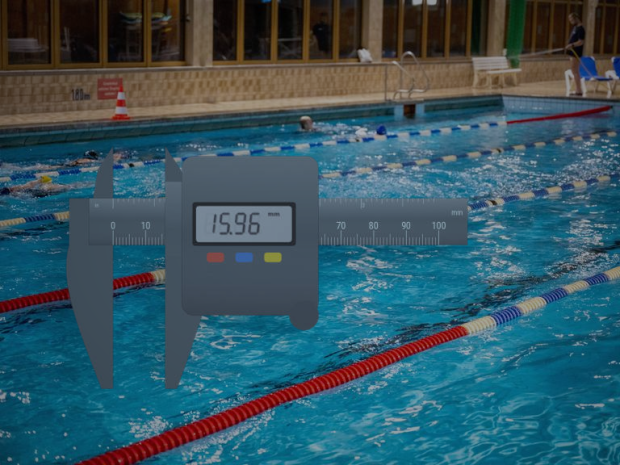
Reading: 15.96 mm
